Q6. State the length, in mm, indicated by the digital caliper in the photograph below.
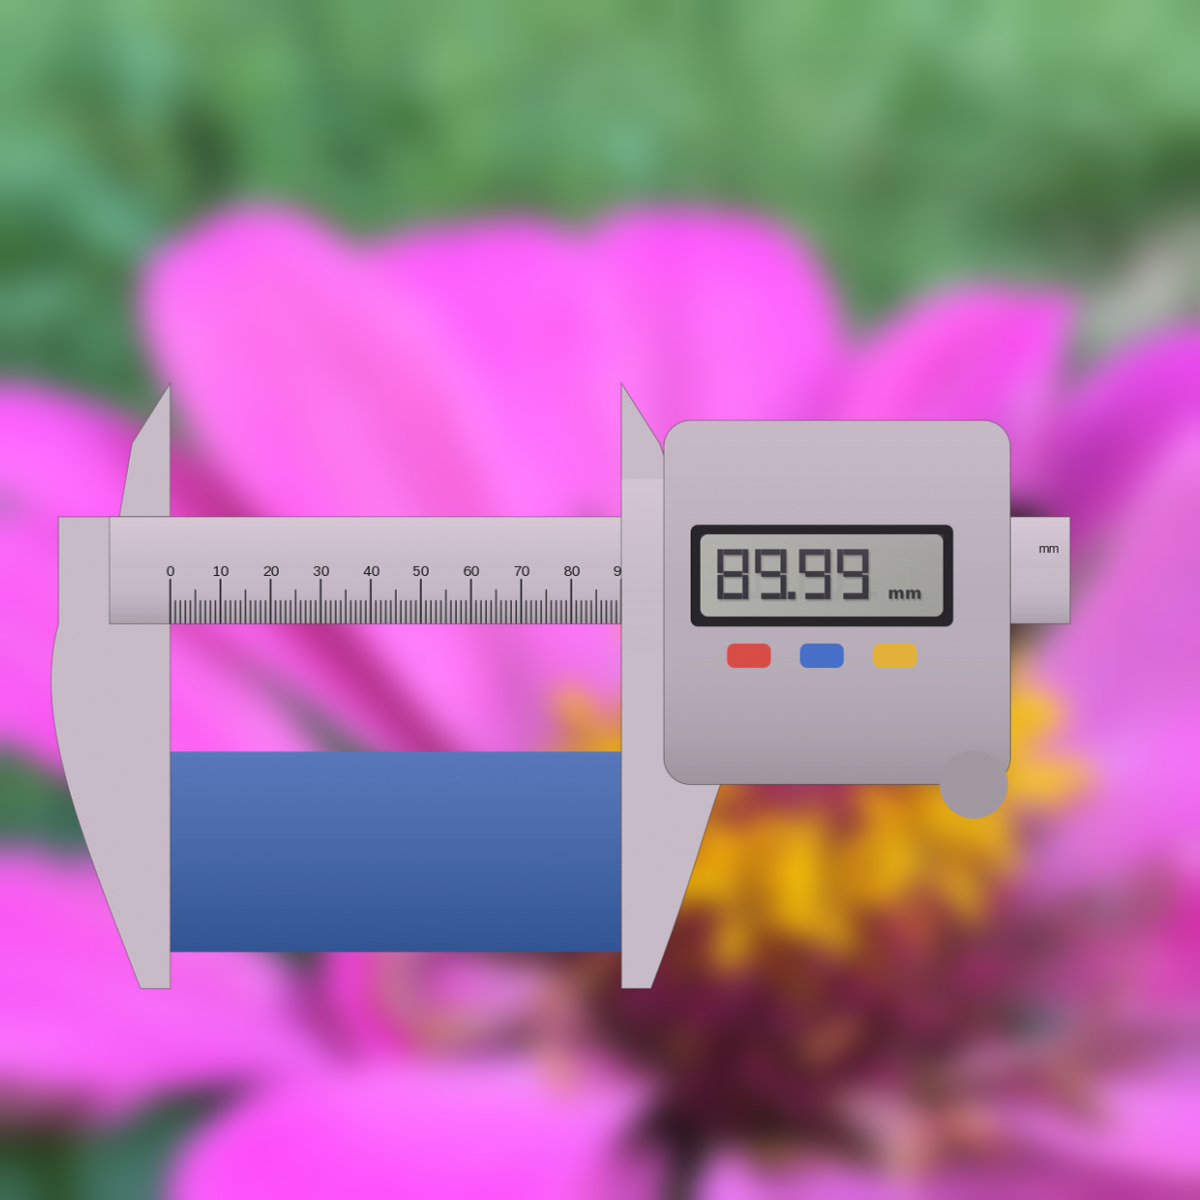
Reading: 89.99 mm
